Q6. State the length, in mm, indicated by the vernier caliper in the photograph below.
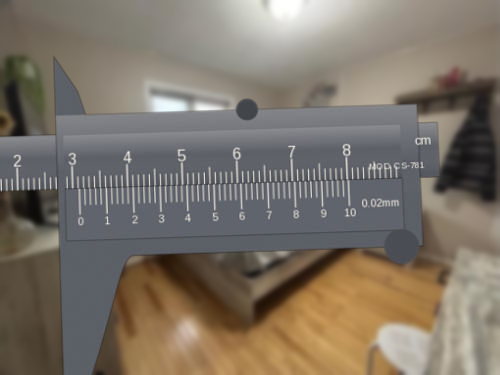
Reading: 31.2 mm
